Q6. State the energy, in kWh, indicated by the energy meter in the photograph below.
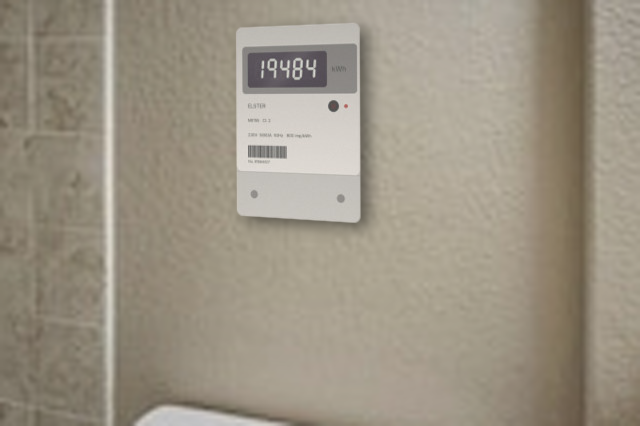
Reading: 19484 kWh
